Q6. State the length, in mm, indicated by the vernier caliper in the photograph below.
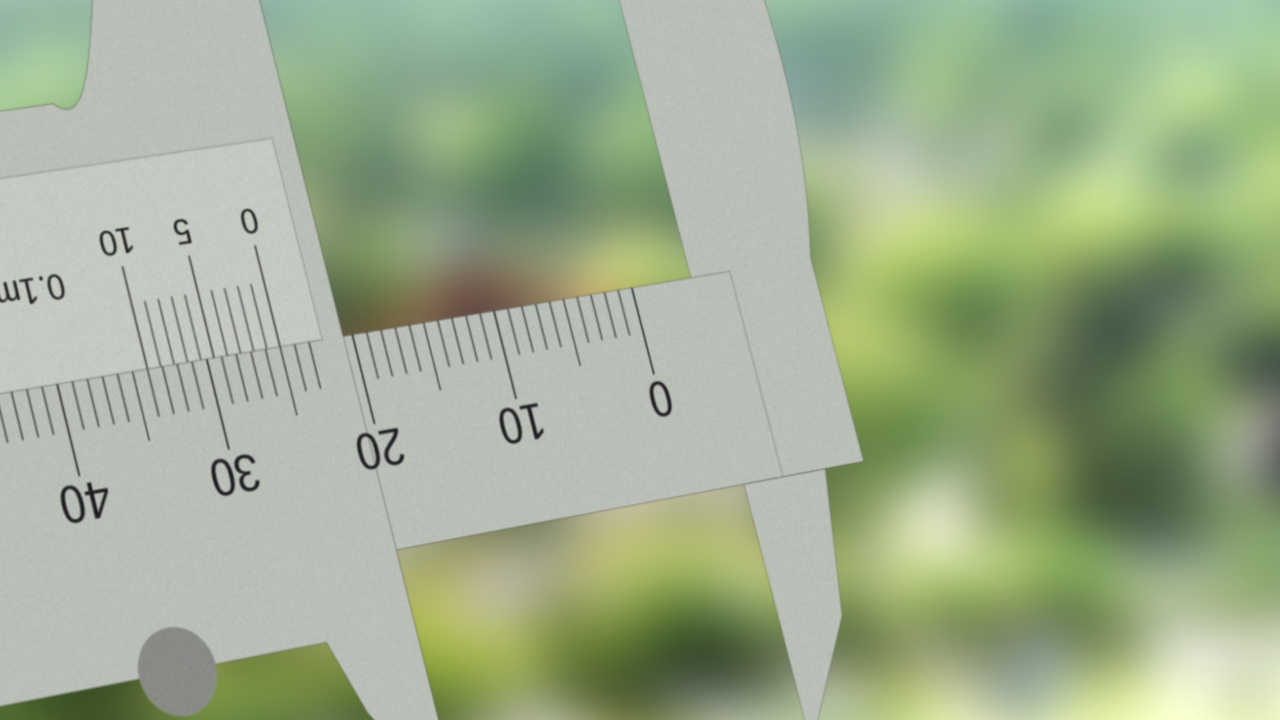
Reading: 25.0 mm
